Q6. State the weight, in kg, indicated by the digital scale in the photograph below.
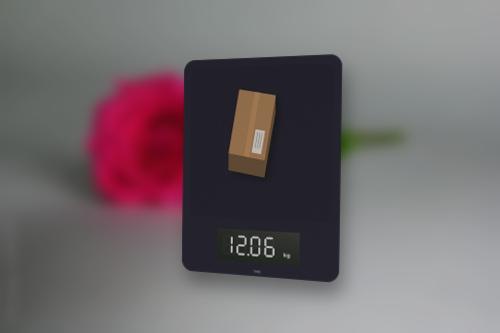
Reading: 12.06 kg
